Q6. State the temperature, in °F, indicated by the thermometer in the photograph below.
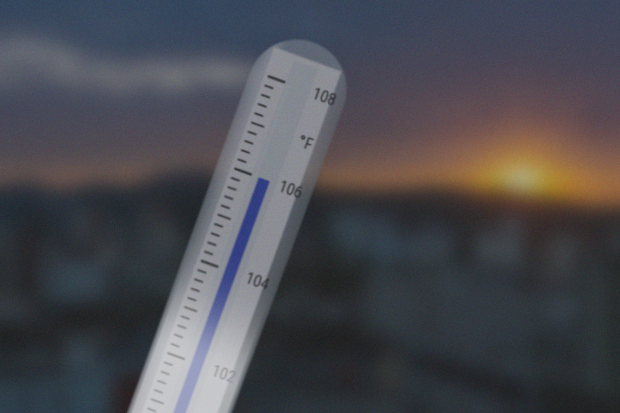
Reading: 106 °F
